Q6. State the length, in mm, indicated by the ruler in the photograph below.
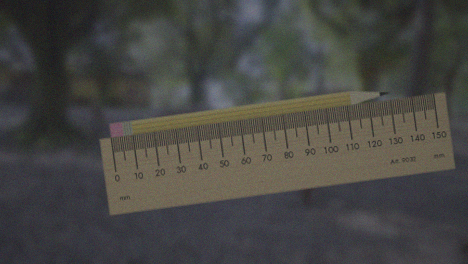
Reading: 130 mm
